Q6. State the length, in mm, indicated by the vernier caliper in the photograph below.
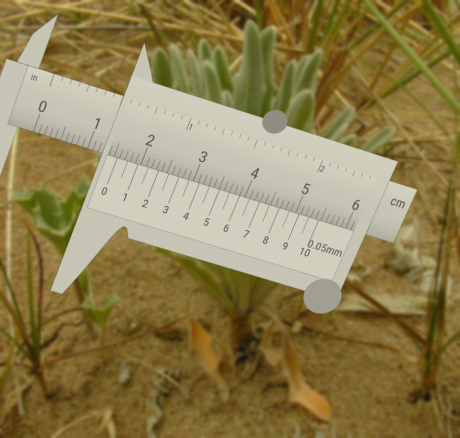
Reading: 15.6 mm
